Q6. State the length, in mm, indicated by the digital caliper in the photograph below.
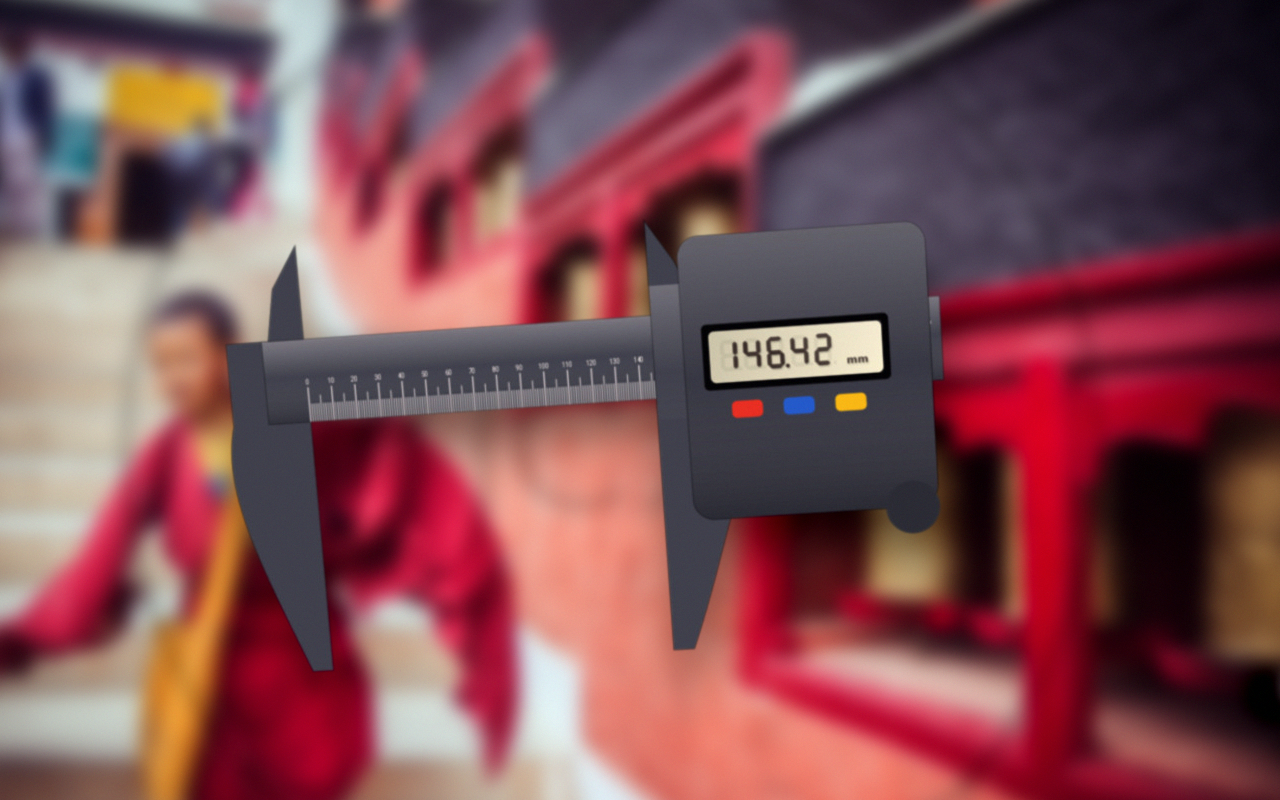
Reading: 146.42 mm
